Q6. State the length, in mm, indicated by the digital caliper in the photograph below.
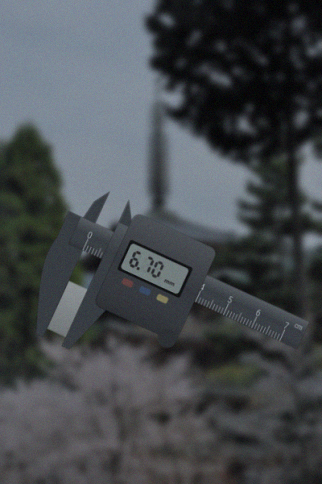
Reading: 6.70 mm
